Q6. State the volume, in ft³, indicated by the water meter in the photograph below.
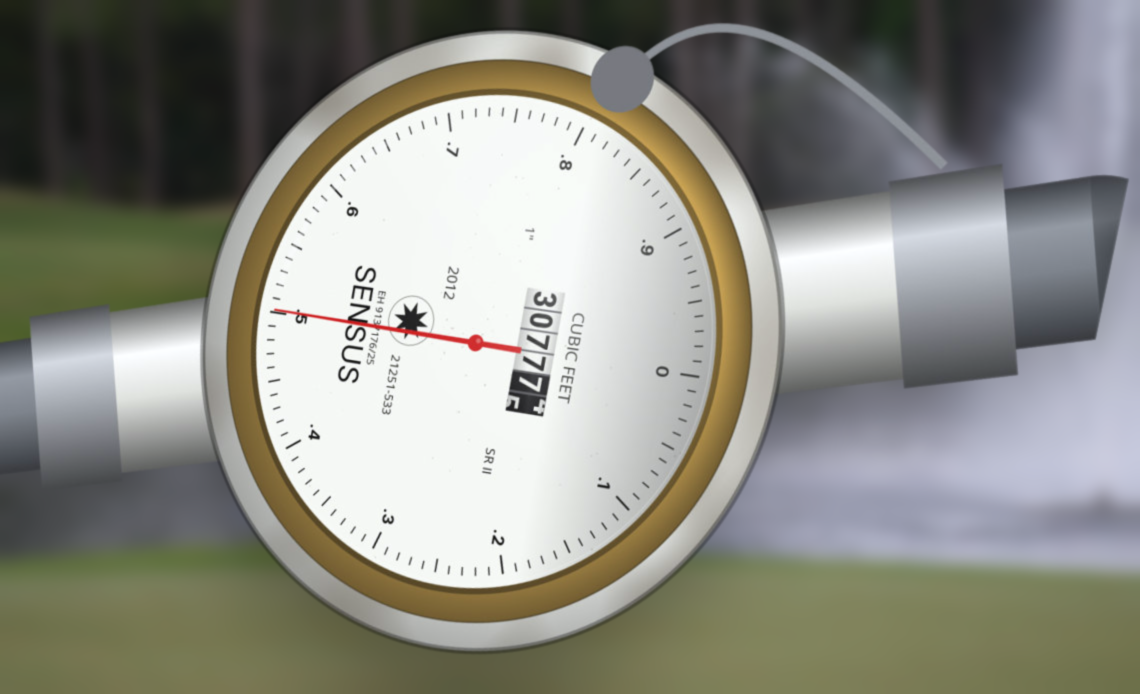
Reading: 307774.50 ft³
